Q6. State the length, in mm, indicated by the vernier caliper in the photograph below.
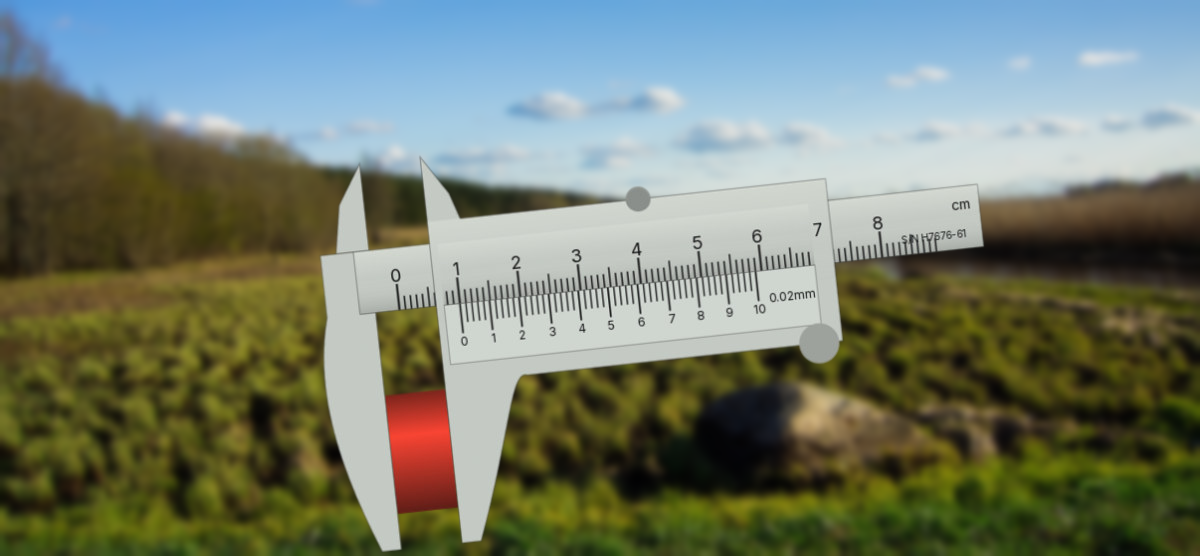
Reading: 10.0 mm
